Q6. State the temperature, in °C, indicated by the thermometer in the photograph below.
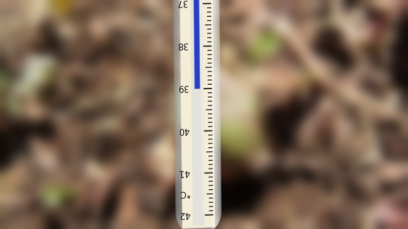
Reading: 39 °C
